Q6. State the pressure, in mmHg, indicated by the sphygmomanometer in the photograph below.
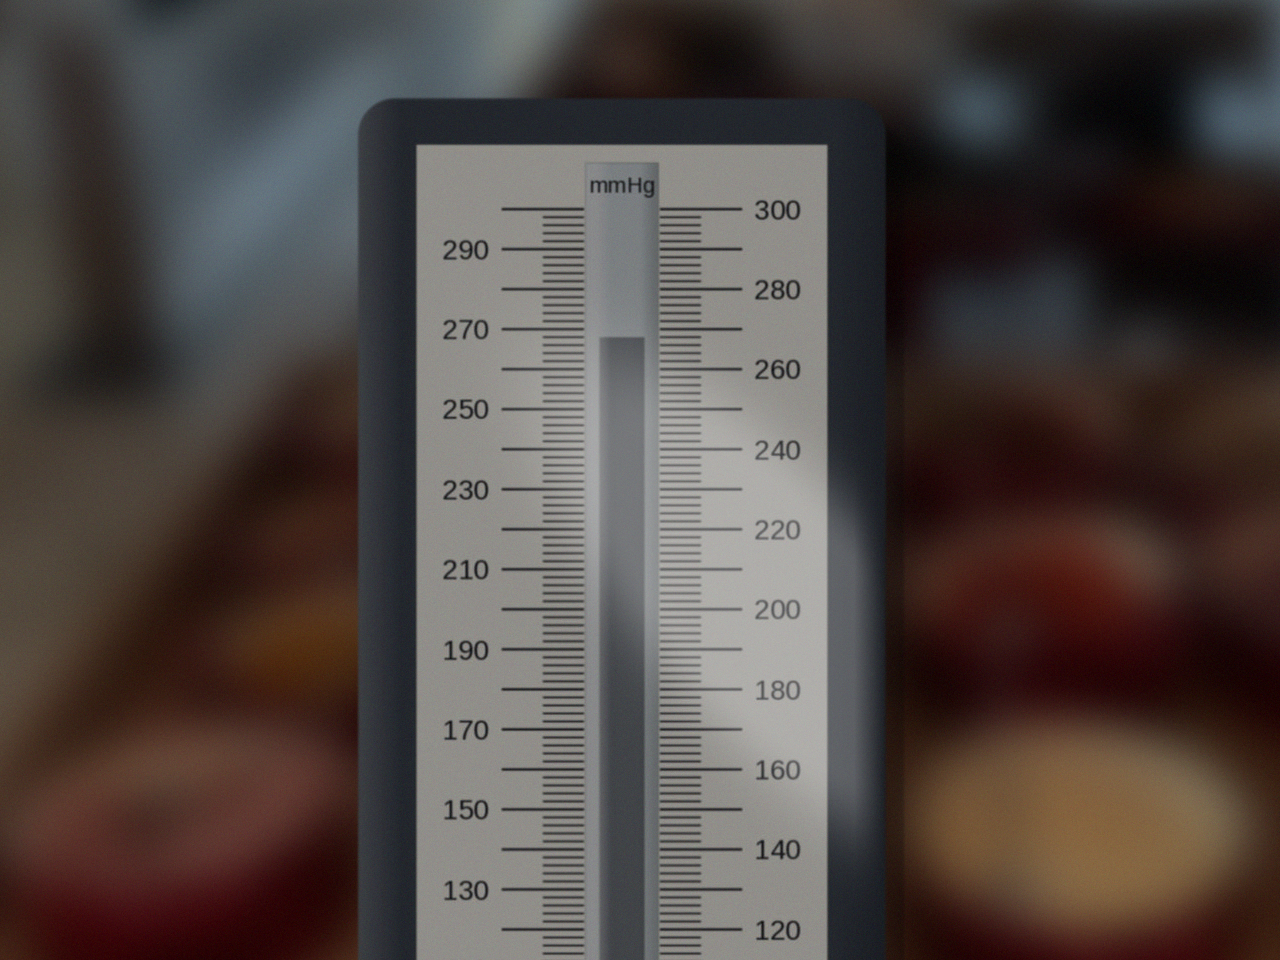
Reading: 268 mmHg
